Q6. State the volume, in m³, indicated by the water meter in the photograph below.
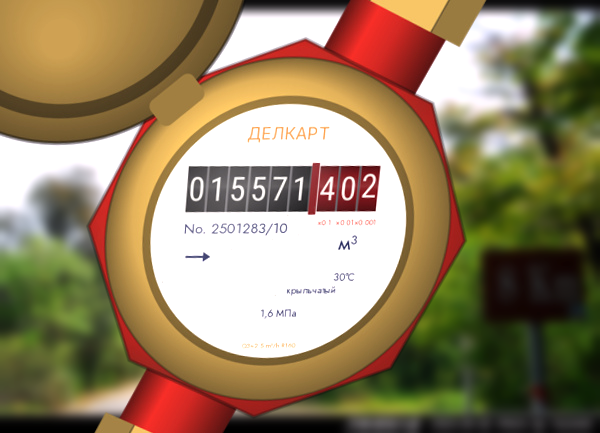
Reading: 15571.402 m³
